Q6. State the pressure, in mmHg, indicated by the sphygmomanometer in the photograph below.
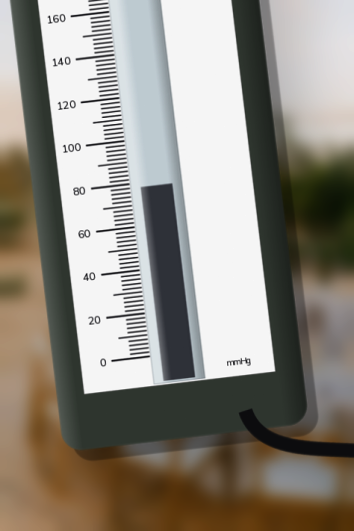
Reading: 78 mmHg
